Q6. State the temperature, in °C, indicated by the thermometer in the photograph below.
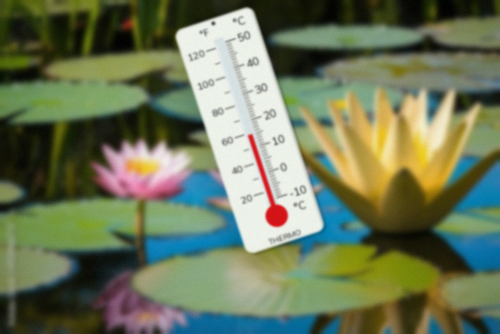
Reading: 15 °C
